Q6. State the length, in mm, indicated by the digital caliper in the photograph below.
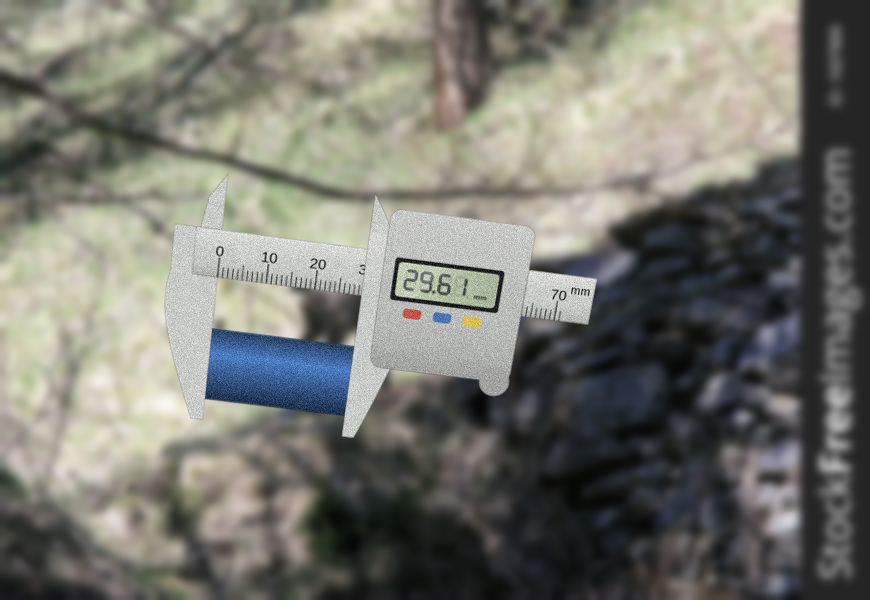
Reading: 29.61 mm
